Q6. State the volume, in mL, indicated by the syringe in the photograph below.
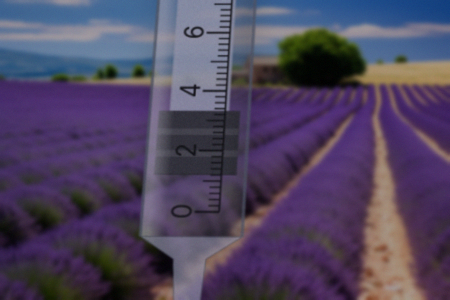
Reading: 1.2 mL
